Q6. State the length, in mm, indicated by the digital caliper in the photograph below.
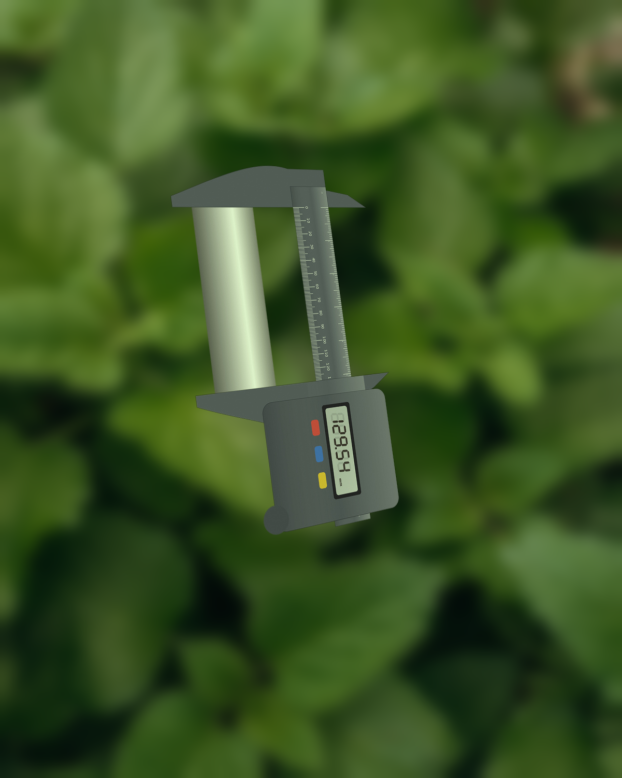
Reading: 129.54 mm
